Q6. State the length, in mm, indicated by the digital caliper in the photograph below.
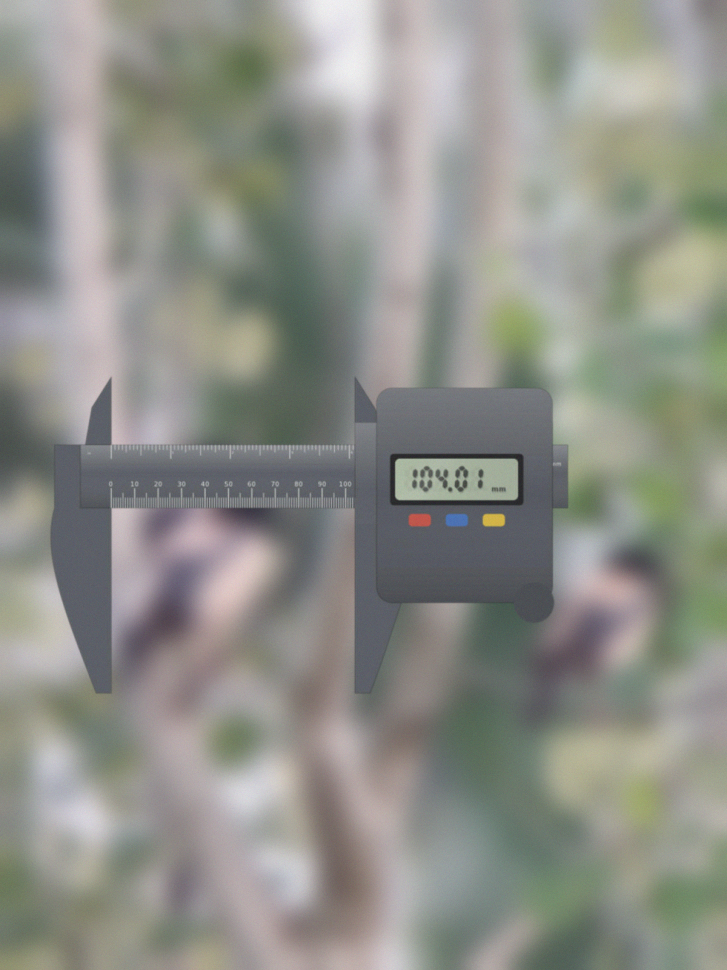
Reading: 104.01 mm
